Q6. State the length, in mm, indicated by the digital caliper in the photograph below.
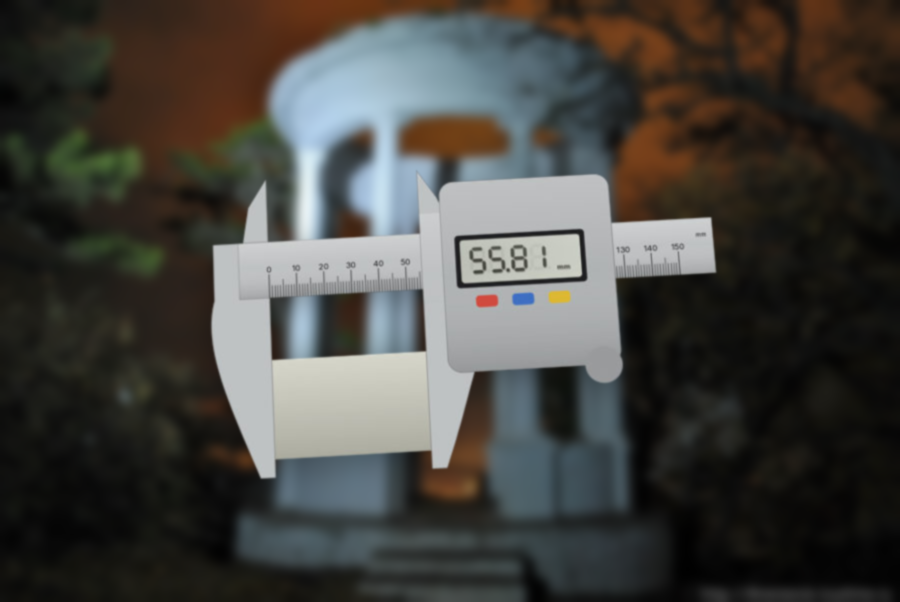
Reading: 55.81 mm
